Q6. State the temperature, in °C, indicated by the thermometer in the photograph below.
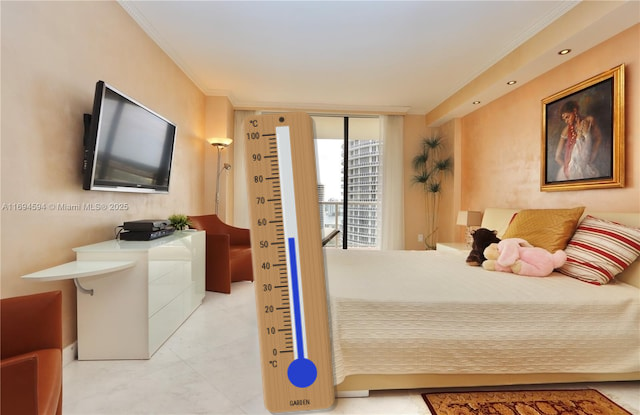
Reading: 52 °C
